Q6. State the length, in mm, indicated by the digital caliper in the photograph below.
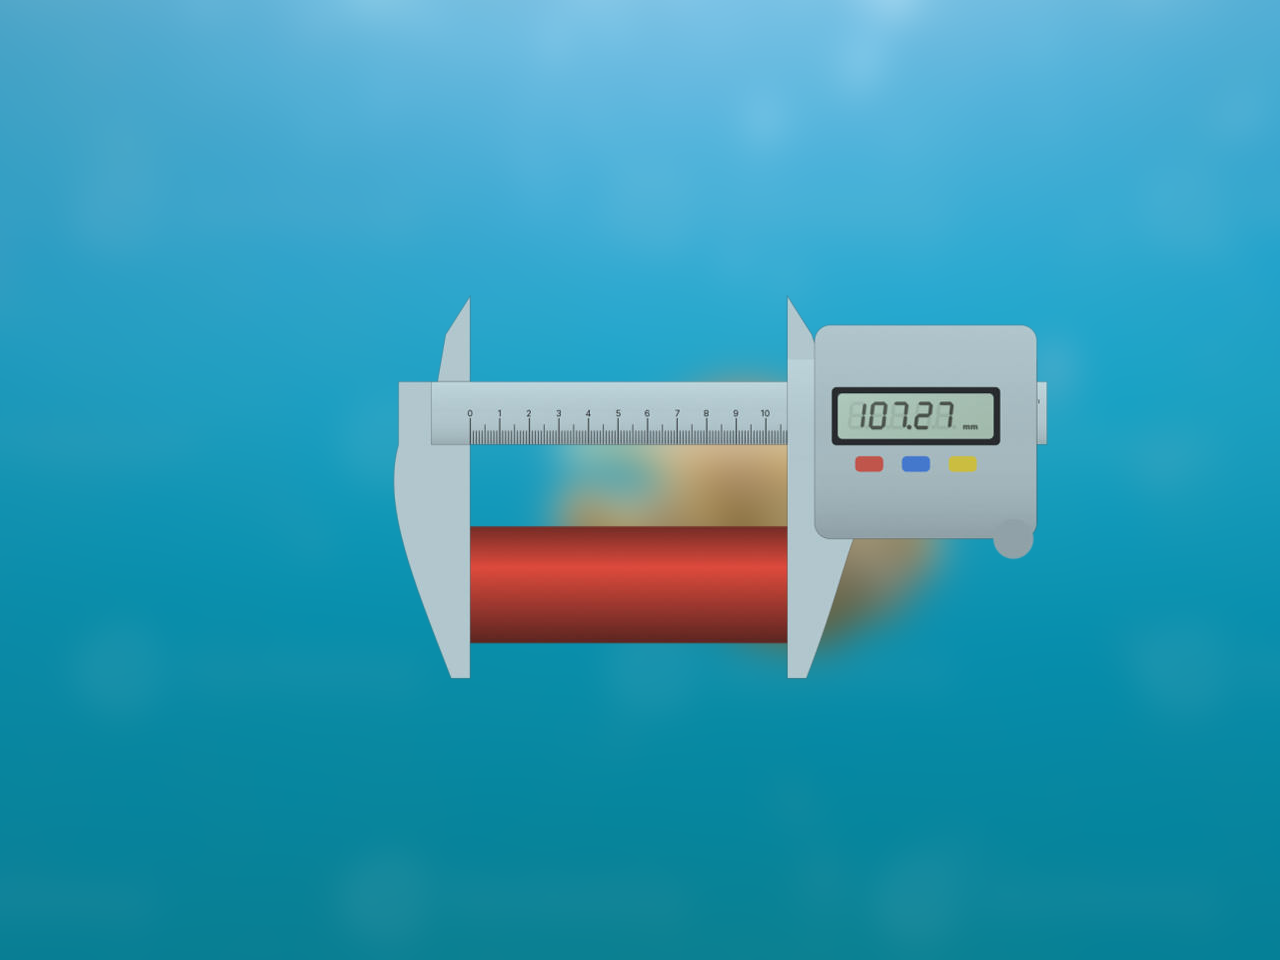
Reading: 107.27 mm
